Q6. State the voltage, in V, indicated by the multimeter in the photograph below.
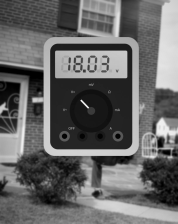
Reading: 18.03 V
